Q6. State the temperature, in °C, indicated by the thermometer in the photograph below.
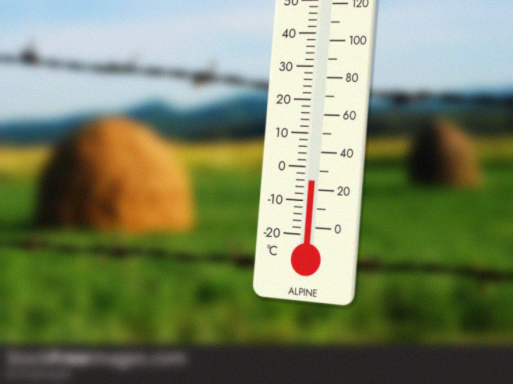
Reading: -4 °C
